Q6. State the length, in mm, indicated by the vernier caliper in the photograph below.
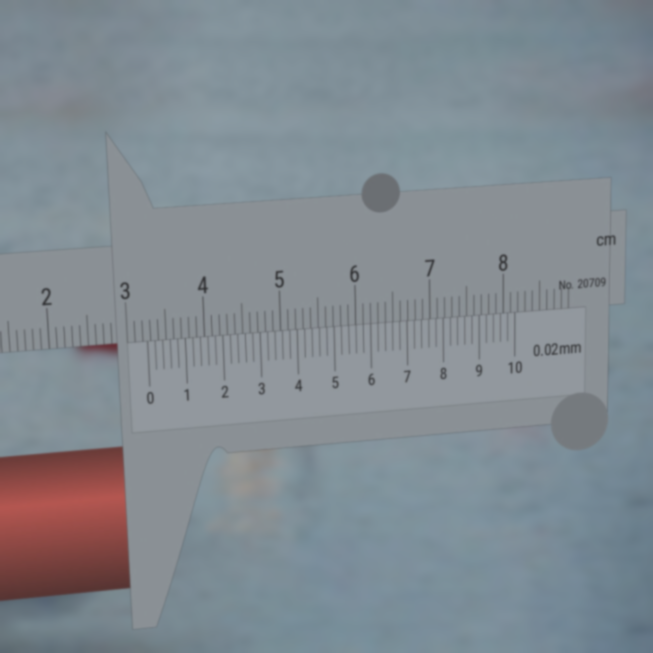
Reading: 32.6 mm
